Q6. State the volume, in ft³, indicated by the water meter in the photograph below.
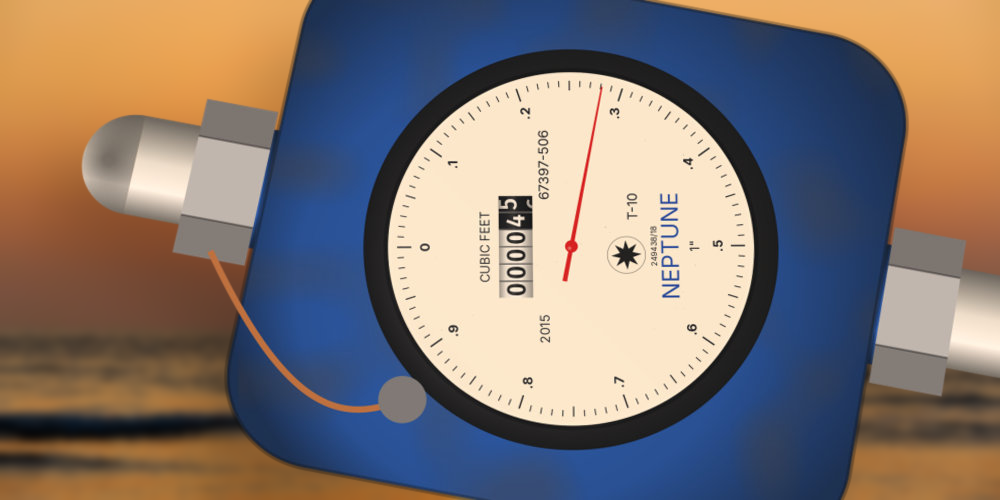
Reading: 45.28 ft³
